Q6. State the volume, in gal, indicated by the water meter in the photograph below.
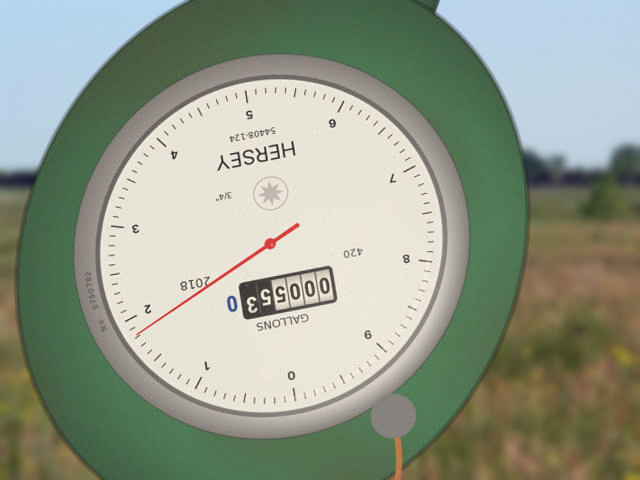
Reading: 5531.8 gal
